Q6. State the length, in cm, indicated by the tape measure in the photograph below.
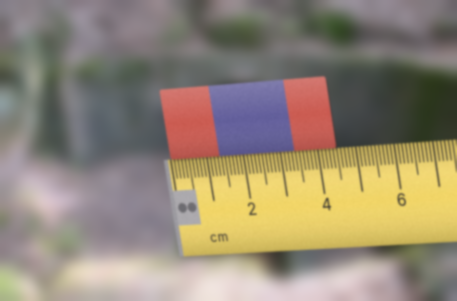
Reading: 4.5 cm
